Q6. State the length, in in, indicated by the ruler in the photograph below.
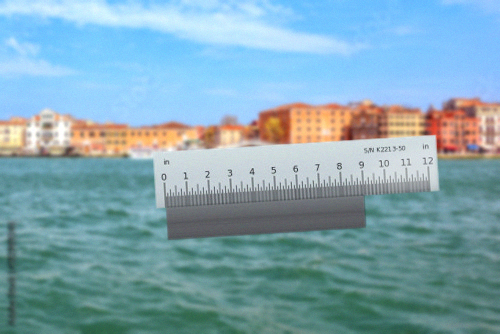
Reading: 9 in
